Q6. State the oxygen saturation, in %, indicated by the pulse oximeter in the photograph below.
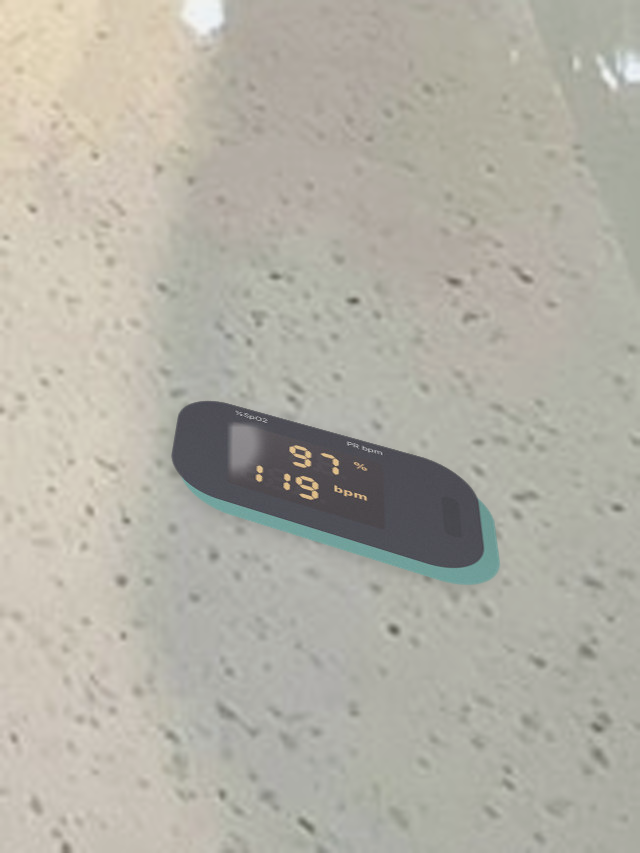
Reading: 97 %
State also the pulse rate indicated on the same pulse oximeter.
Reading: 119 bpm
